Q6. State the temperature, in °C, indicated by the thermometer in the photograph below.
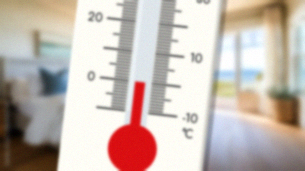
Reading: 0 °C
